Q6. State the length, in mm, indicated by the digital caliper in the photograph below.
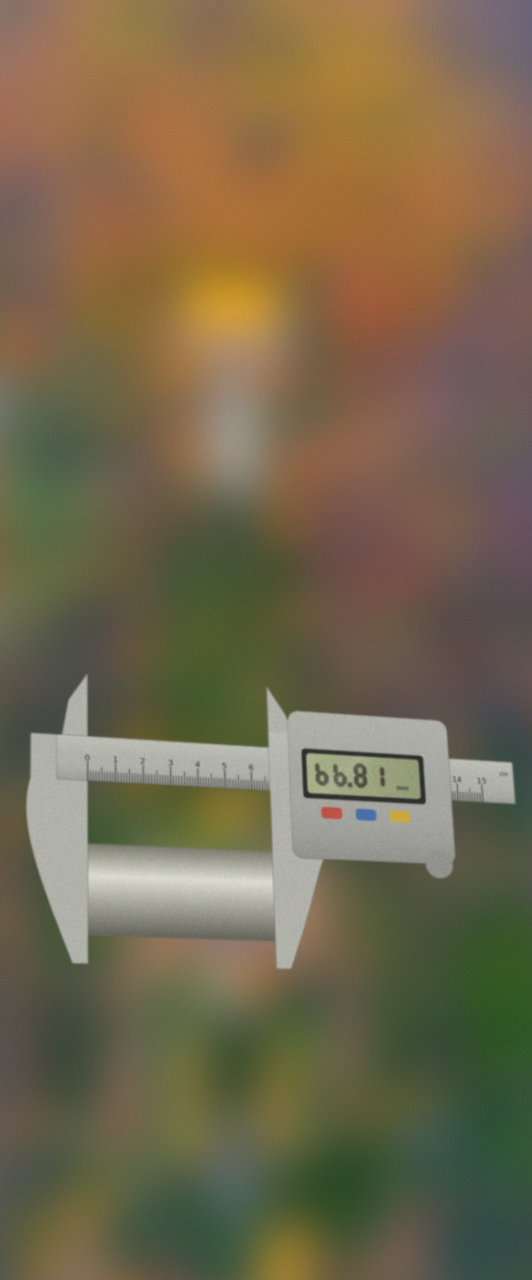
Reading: 66.81 mm
